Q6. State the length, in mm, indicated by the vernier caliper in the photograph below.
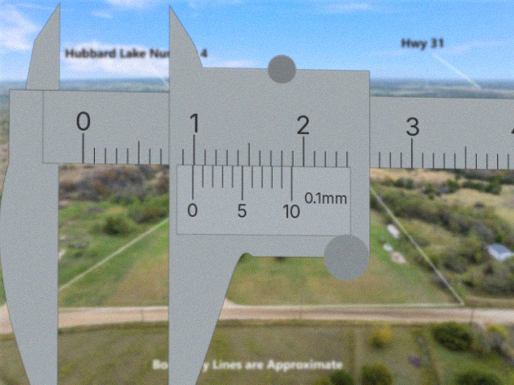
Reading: 9.9 mm
